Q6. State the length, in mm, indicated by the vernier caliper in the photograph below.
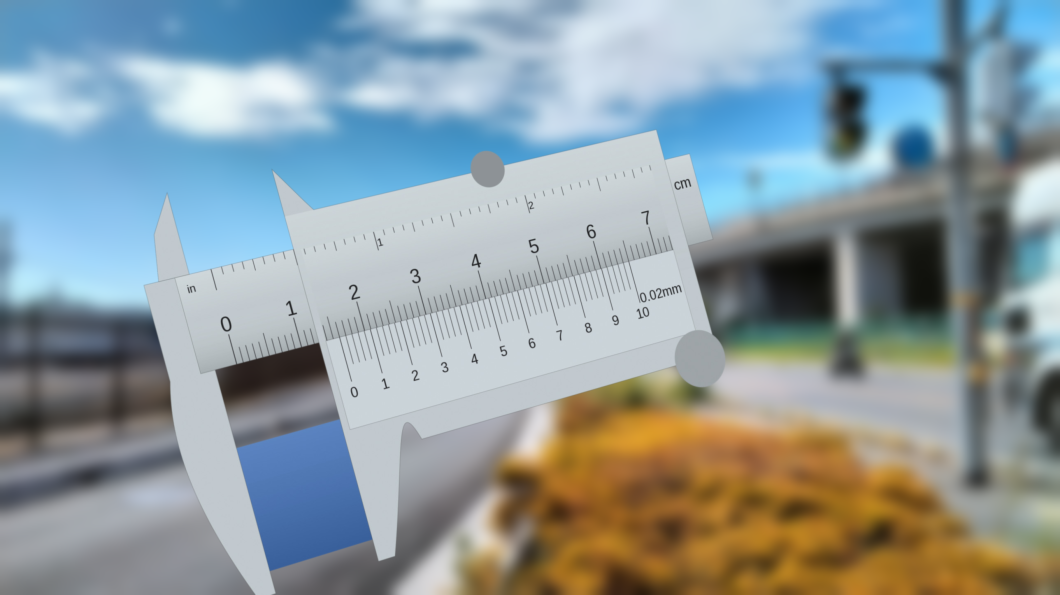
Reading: 16.0 mm
